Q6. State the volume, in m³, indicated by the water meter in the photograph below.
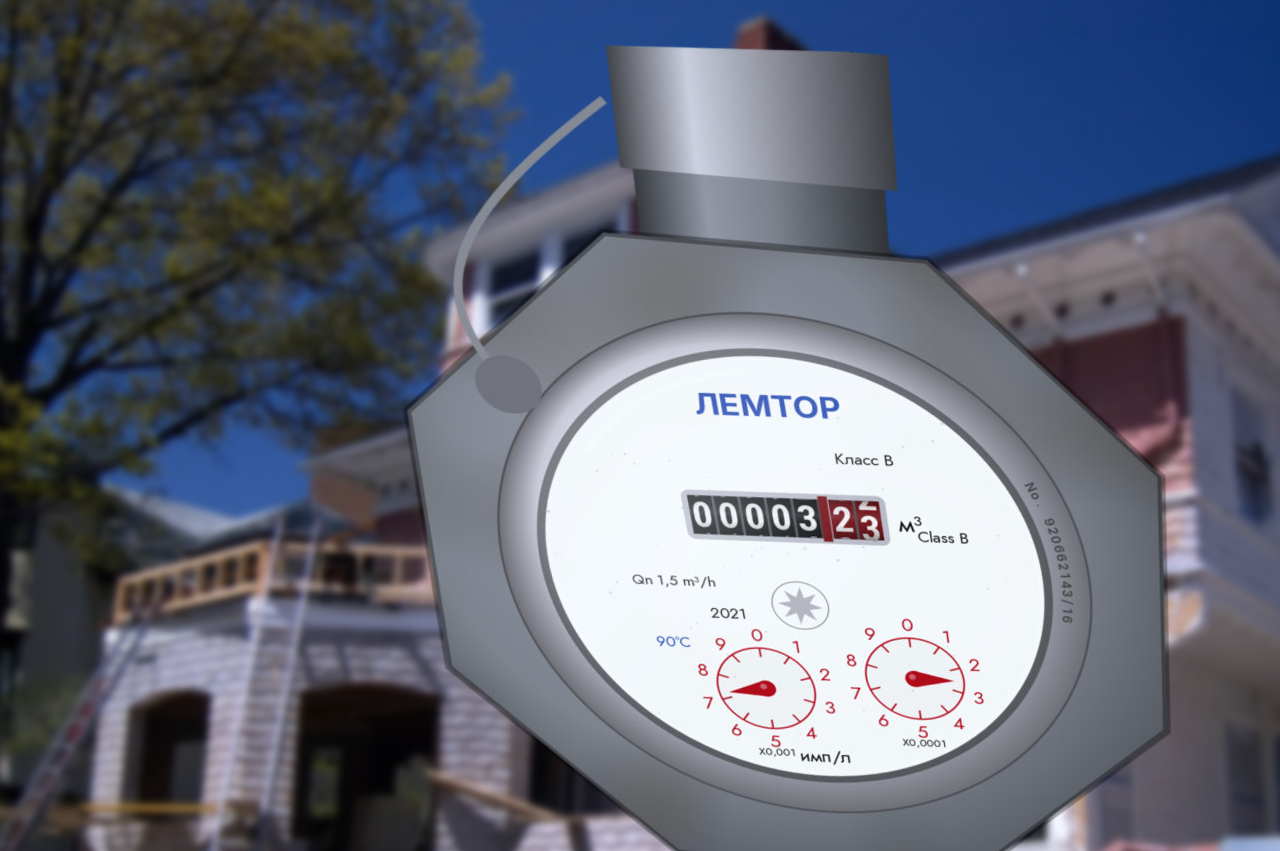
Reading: 3.2272 m³
